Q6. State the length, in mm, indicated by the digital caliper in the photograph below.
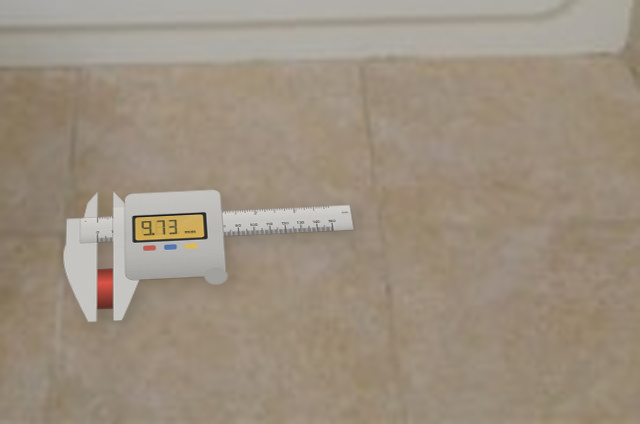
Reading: 9.73 mm
